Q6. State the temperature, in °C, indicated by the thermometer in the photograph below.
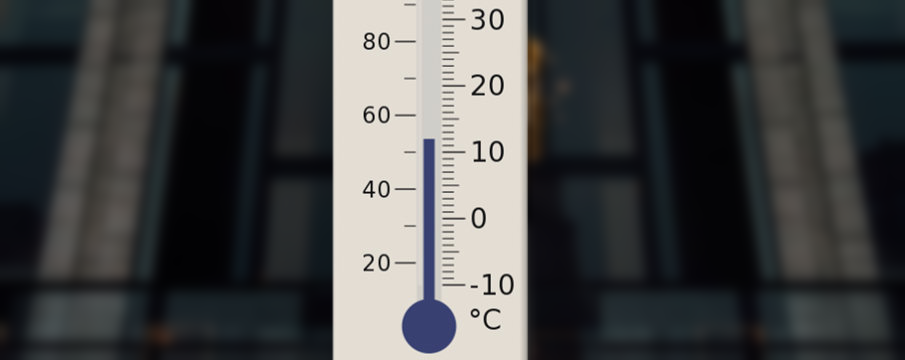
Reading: 12 °C
